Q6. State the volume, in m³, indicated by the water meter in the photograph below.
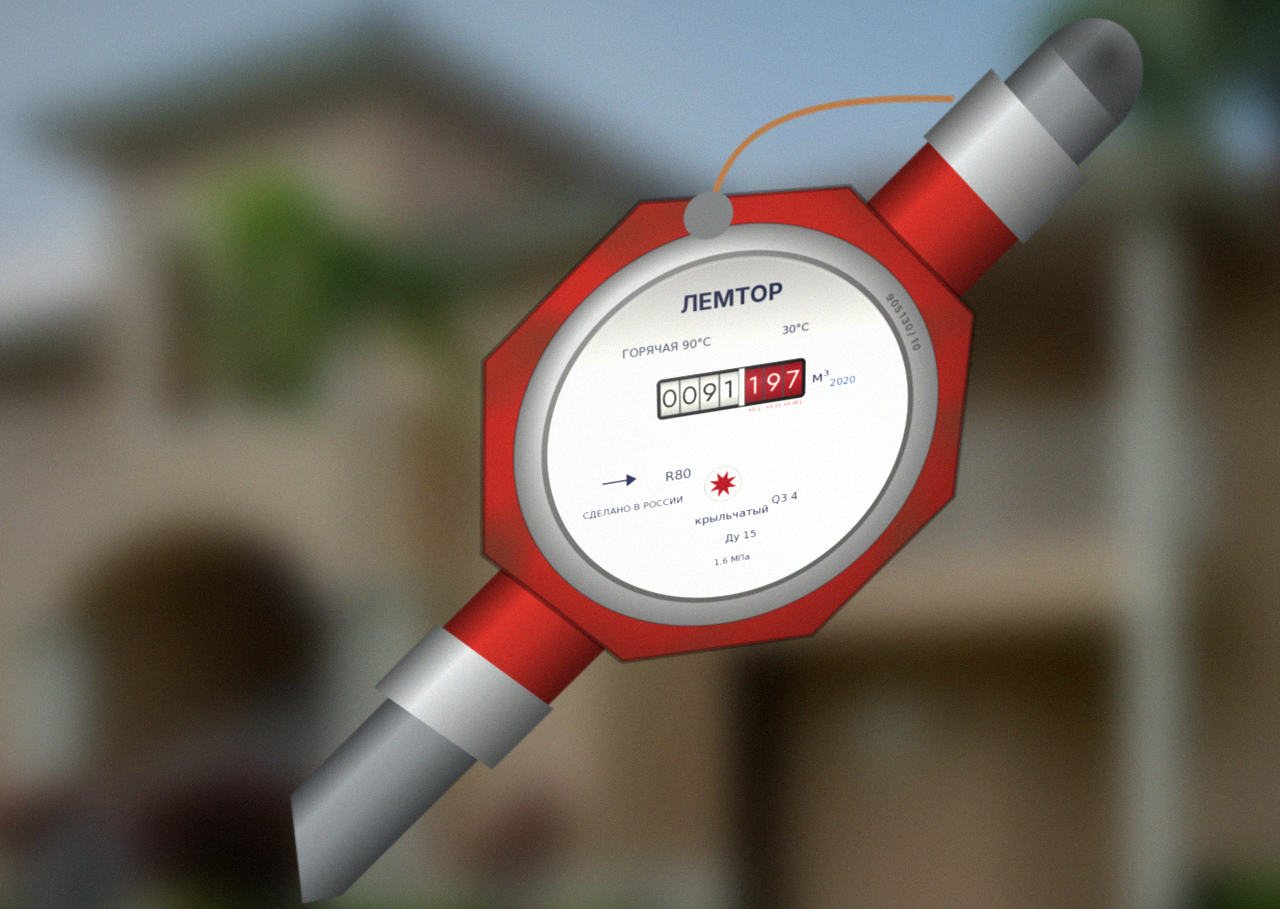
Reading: 91.197 m³
